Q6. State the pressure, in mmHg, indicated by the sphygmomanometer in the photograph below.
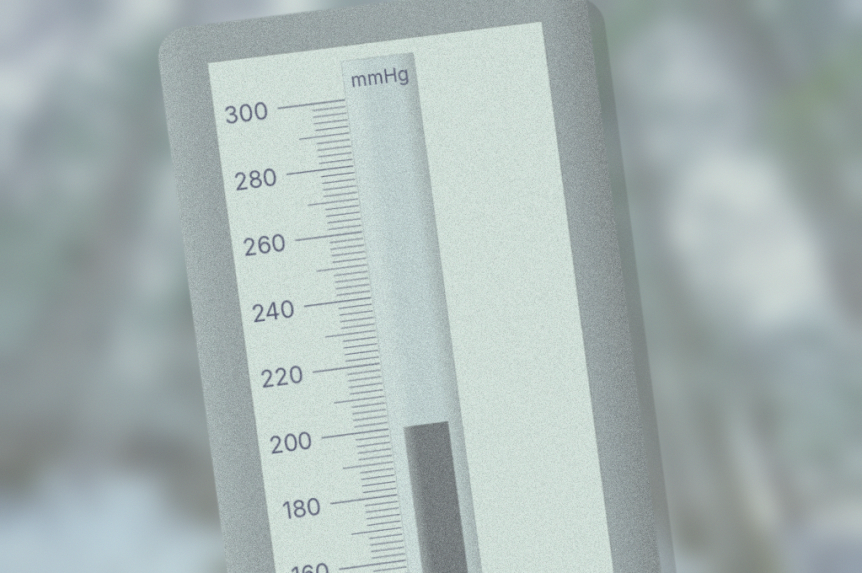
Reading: 200 mmHg
